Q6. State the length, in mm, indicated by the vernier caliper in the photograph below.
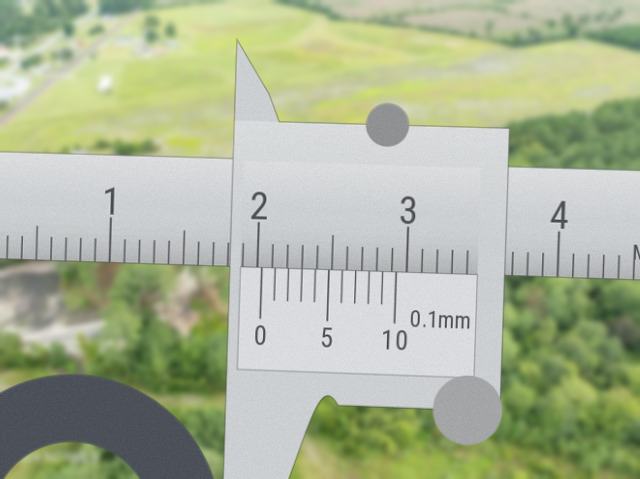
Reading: 20.3 mm
